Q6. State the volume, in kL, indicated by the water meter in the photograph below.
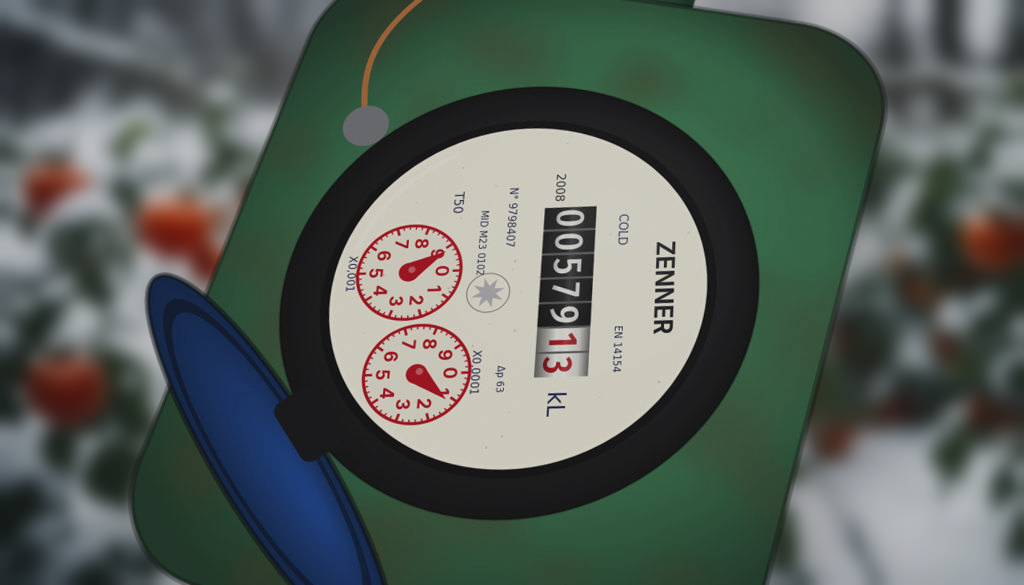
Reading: 579.1291 kL
